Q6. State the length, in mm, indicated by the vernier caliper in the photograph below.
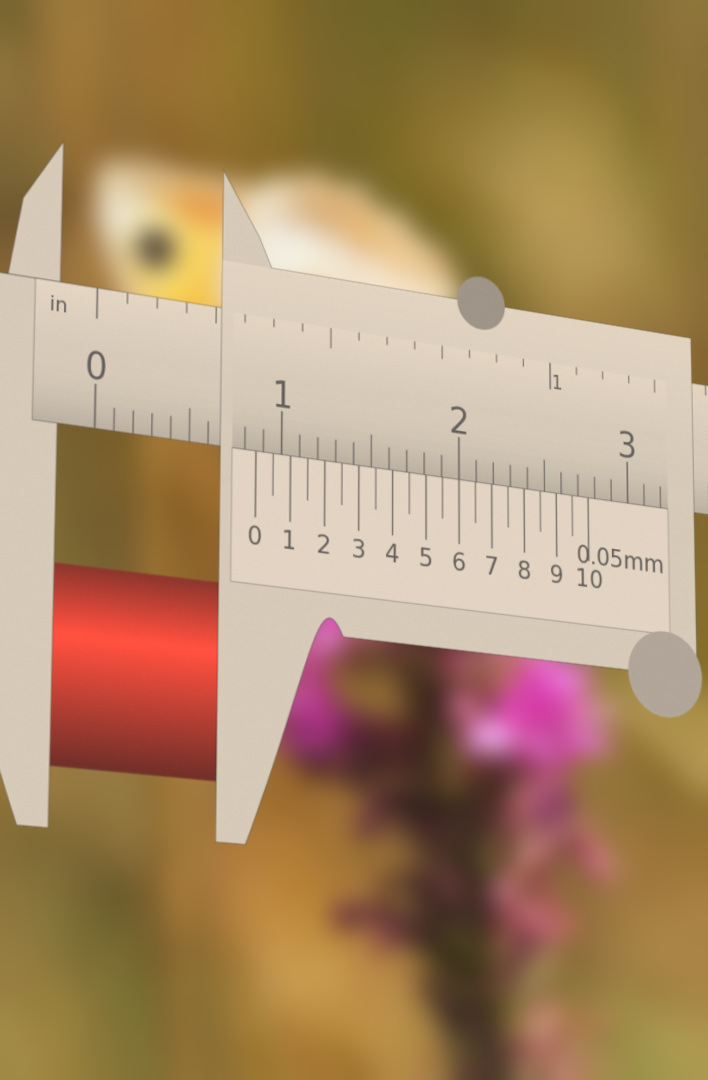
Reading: 8.6 mm
